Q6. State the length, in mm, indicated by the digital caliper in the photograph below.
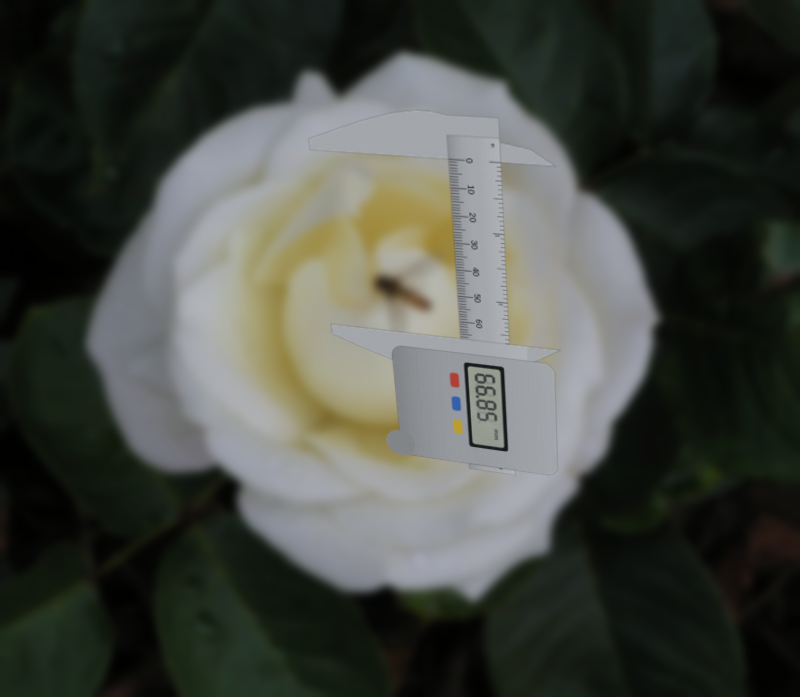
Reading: 66.85 mm
